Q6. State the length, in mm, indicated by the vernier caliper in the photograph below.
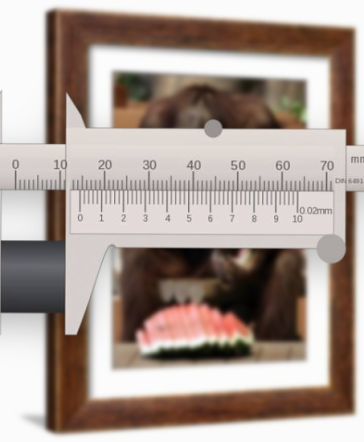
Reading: 14.5 mm
